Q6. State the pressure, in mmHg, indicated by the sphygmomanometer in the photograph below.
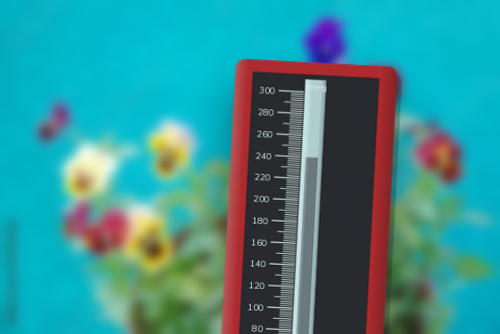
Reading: 240 mmHg
